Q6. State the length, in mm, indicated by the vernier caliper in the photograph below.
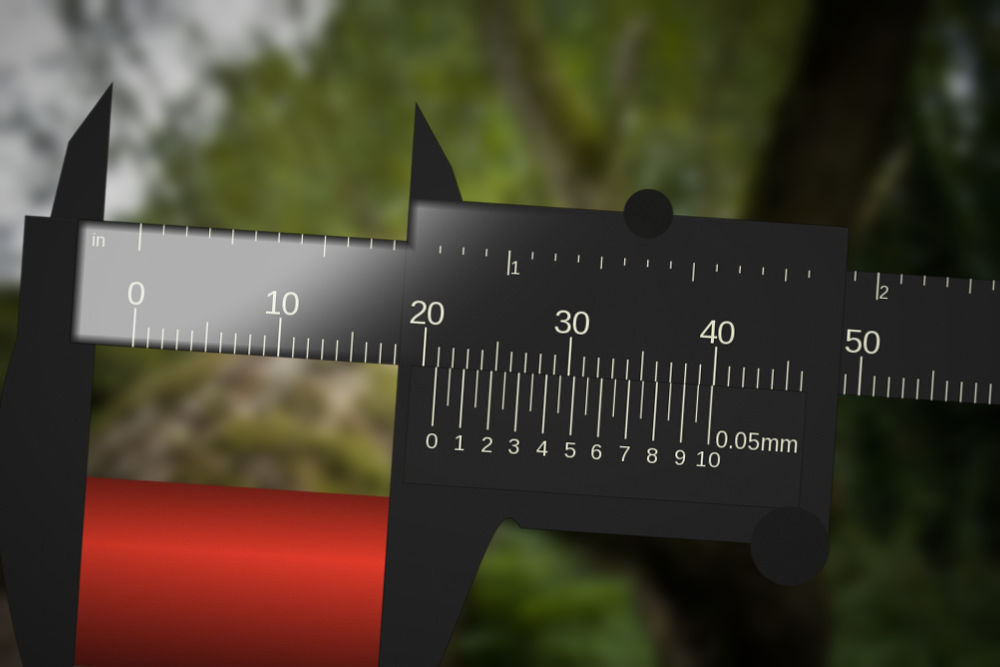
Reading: 20.9 mm
